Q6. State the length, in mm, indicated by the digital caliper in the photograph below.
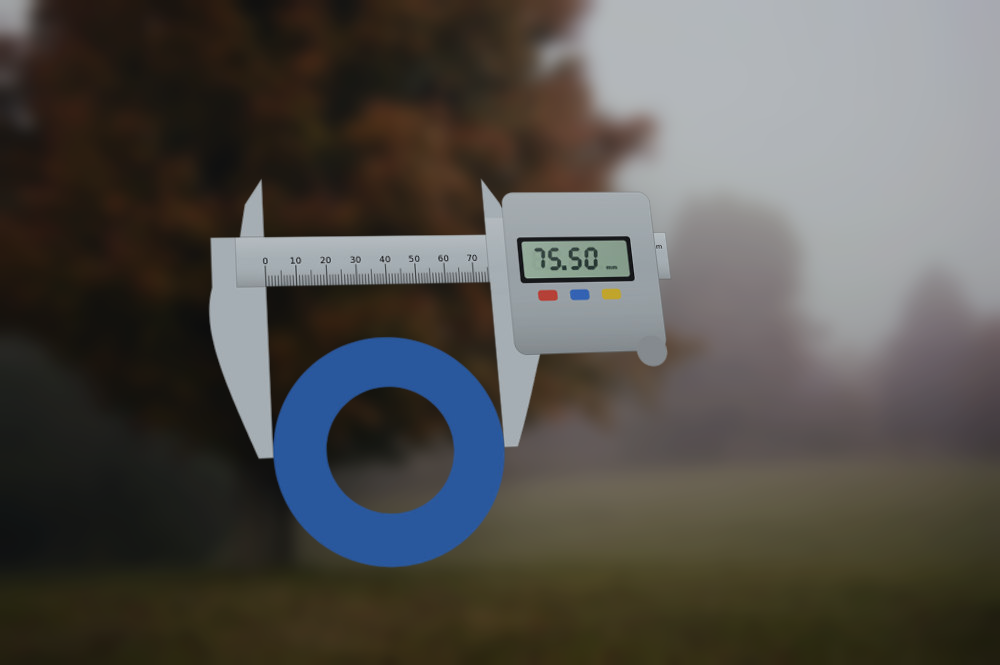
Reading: 75.50 mm
